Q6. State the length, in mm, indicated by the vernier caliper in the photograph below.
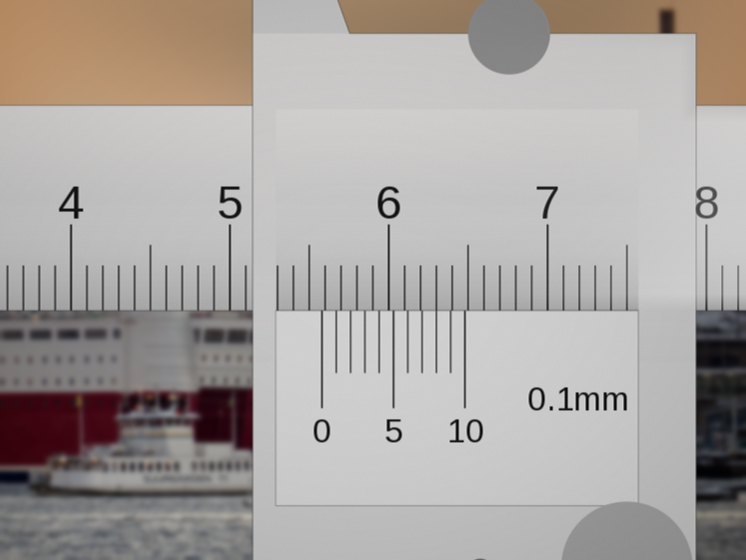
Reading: 55.8 mm
